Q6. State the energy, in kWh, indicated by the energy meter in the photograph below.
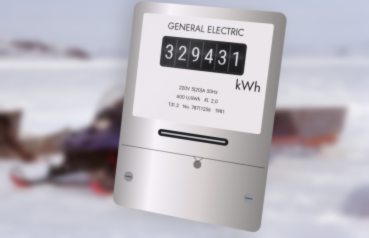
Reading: 329431 kWh
